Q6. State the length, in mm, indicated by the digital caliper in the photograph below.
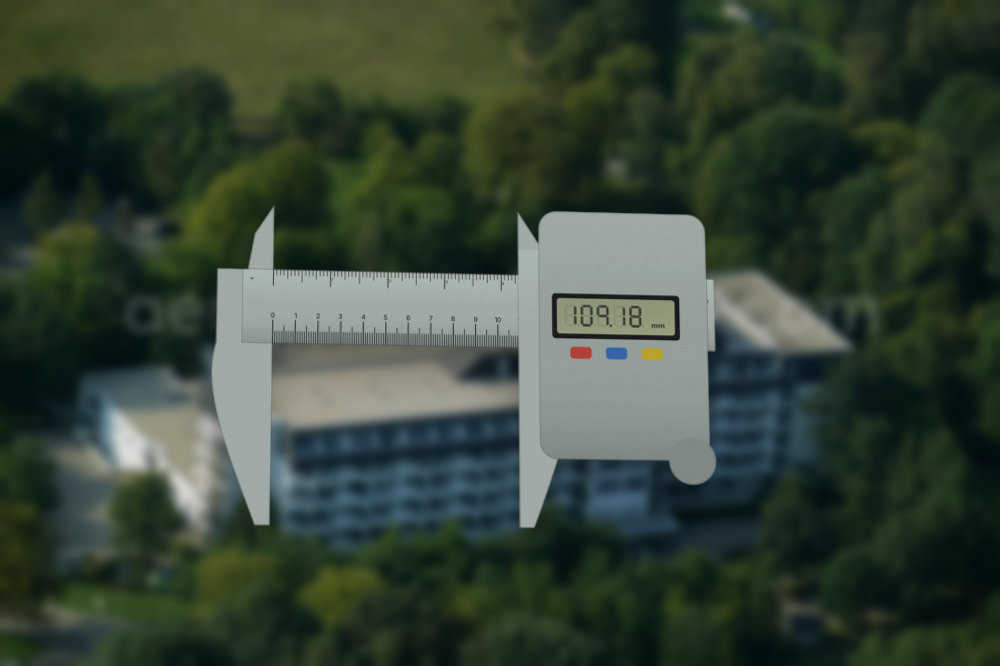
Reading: 109.18 mm
